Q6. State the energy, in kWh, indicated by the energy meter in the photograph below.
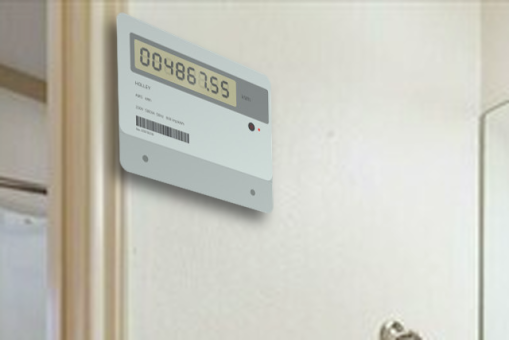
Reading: 4867.55 kWh
